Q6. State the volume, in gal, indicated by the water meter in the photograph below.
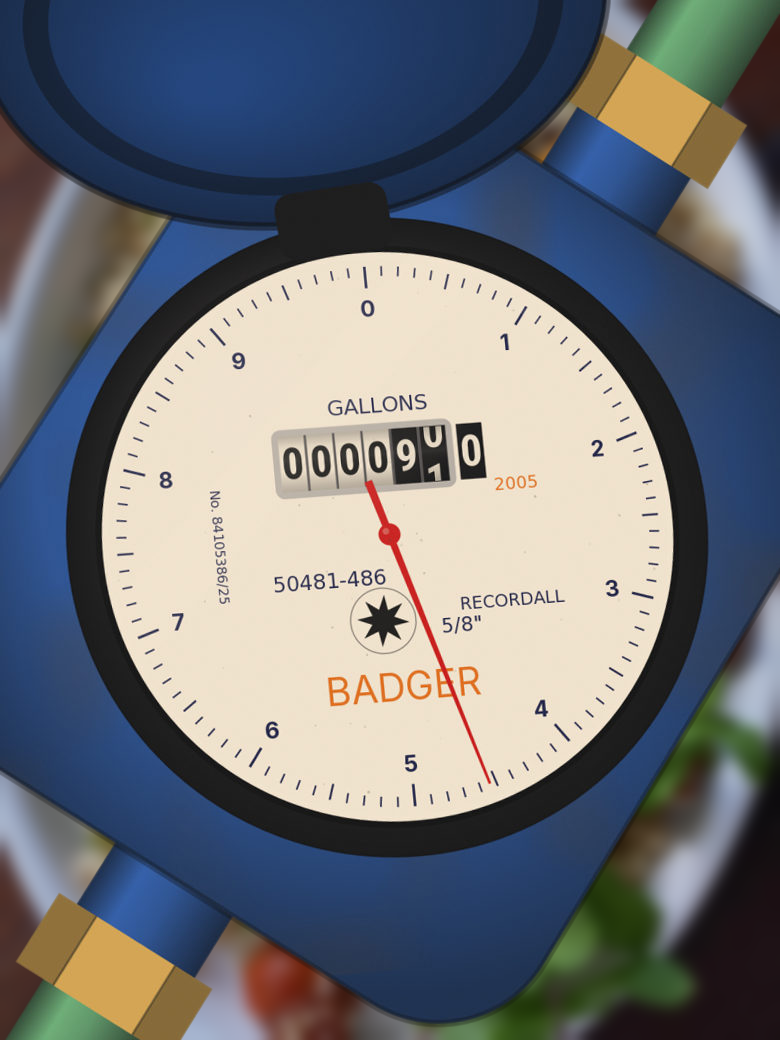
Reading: 904.5 gal
